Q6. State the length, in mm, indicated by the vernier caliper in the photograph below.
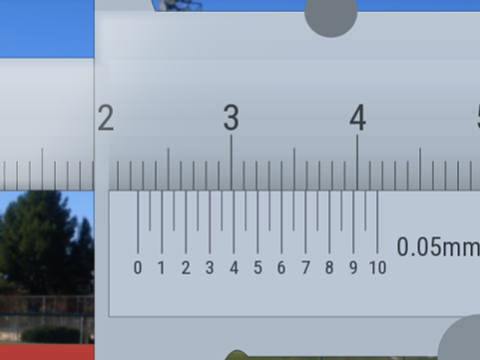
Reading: 22.6 mm
